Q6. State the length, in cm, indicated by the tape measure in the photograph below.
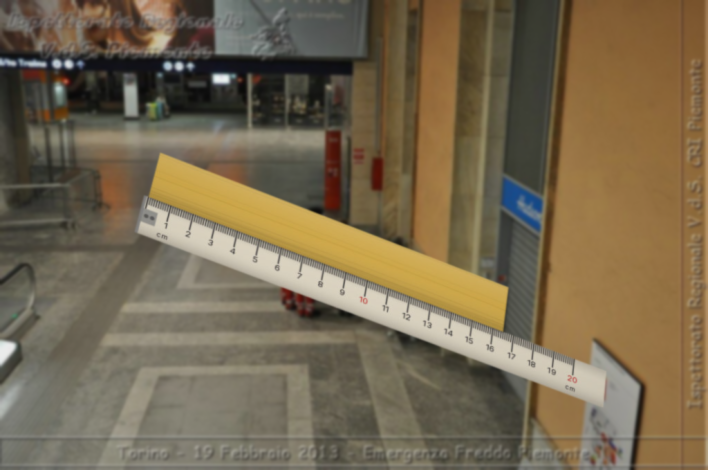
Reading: 16.5 cm
